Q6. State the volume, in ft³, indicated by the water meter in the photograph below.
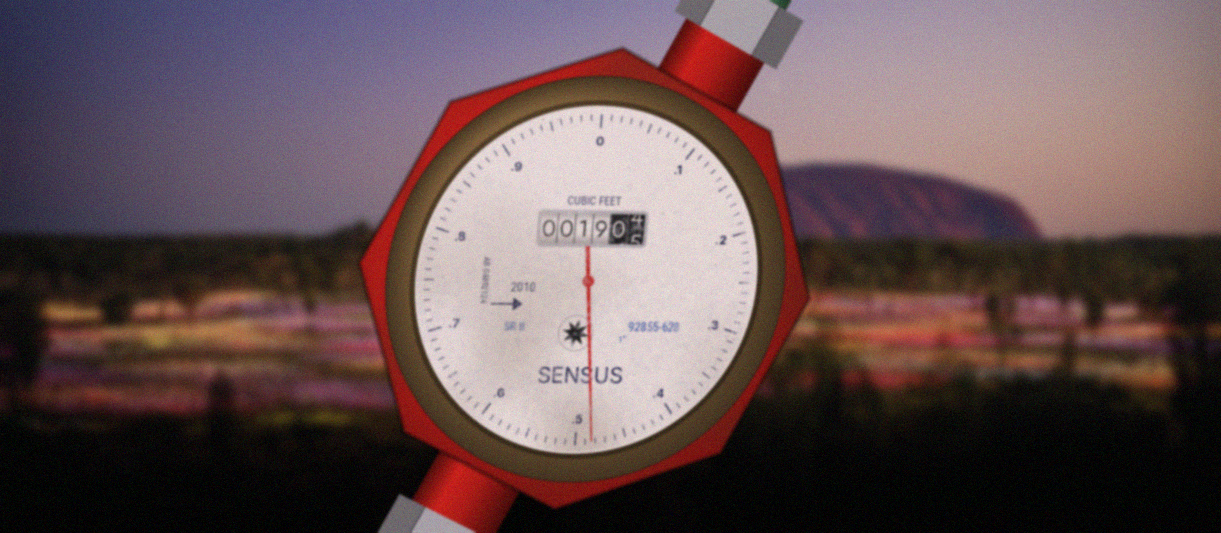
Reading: 1904.48 ft³
